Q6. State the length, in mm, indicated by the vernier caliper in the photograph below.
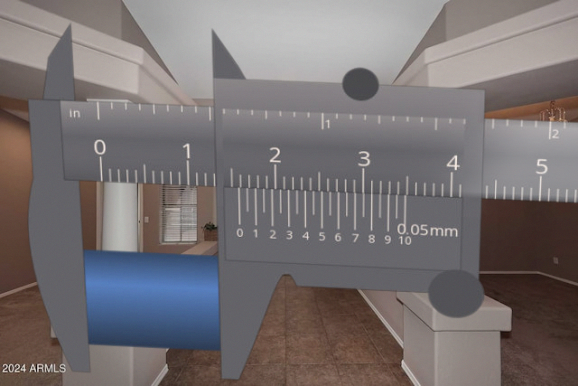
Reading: 15.8 mm
